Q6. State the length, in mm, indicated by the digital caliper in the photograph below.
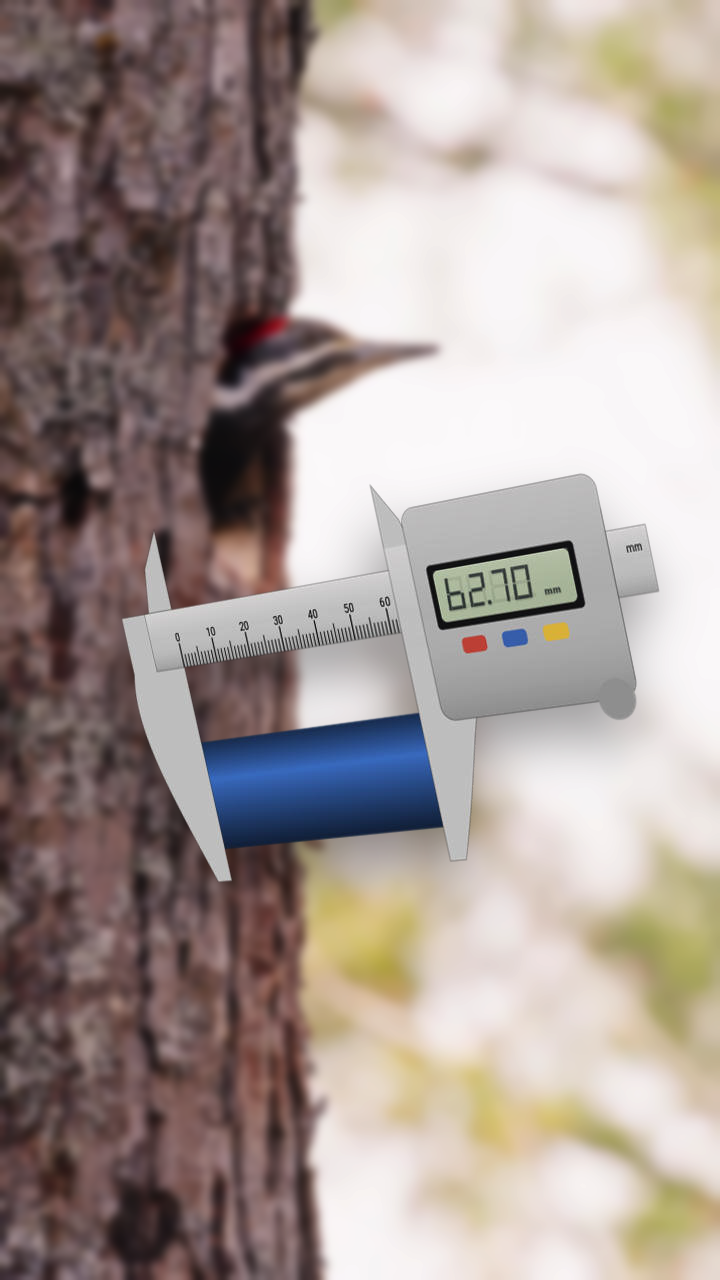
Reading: 62.70 mm
